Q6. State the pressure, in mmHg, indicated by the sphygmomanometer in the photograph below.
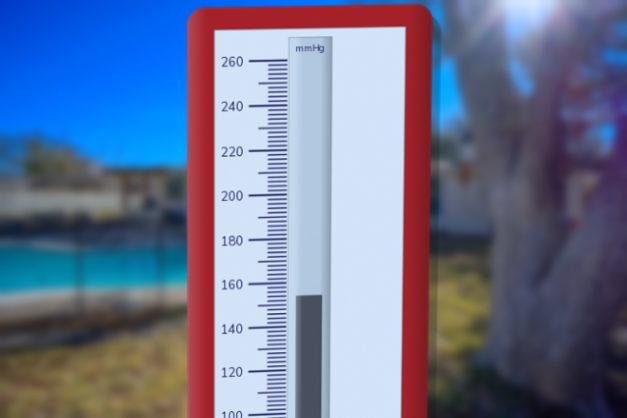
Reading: 154 mmHg
